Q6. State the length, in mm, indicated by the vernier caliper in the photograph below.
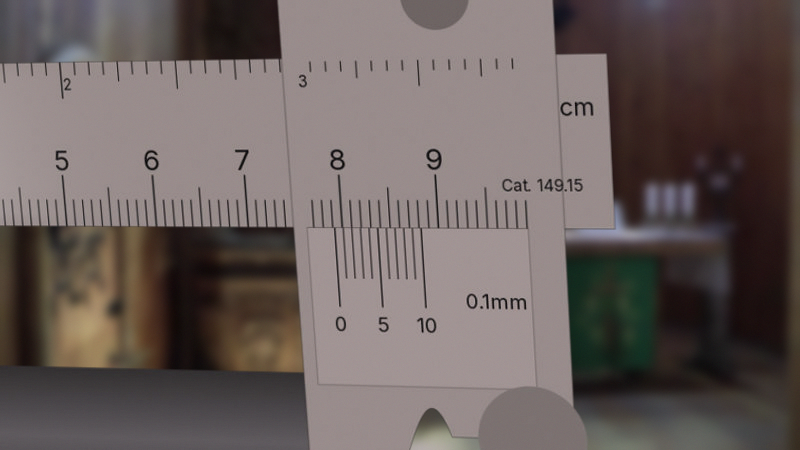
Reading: 79.2 mm
